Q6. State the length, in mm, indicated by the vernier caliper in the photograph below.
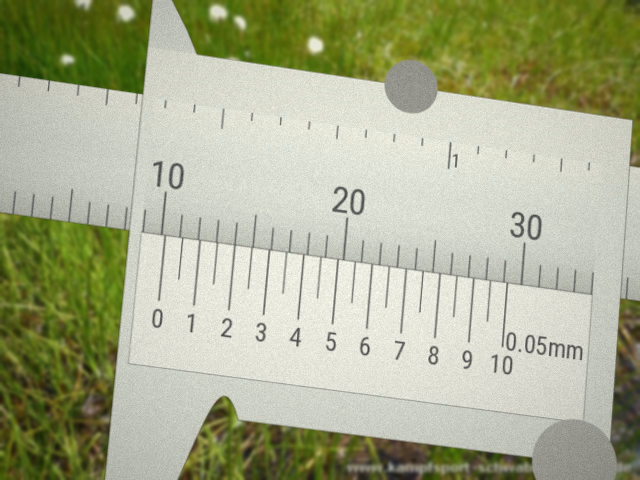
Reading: 10.2 mm
